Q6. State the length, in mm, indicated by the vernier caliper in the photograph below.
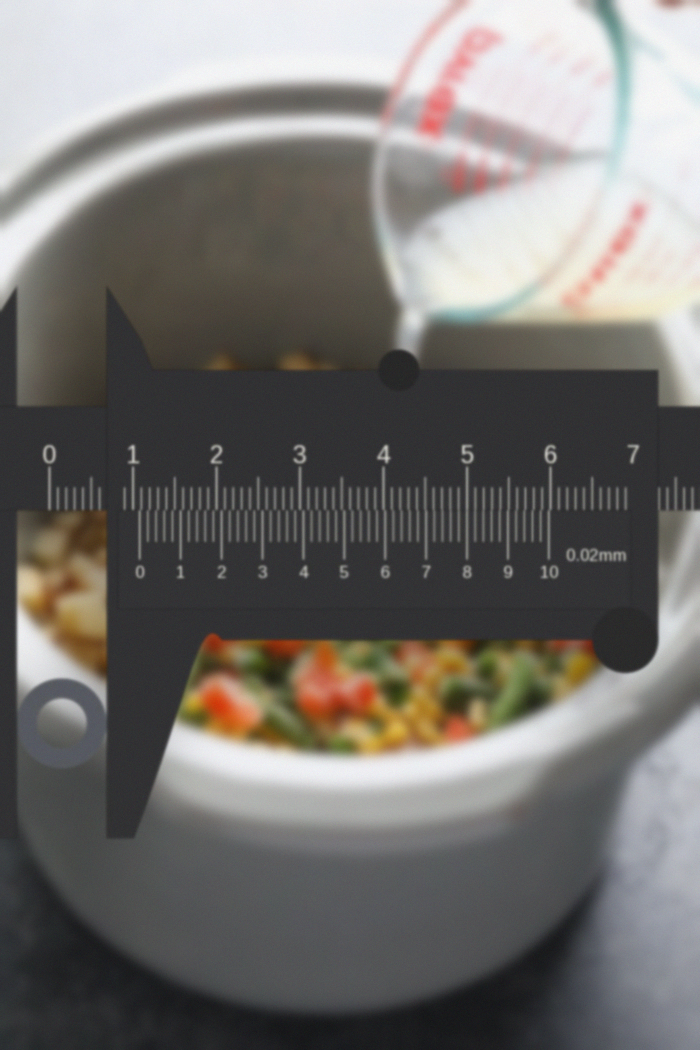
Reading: 10.8 mm
